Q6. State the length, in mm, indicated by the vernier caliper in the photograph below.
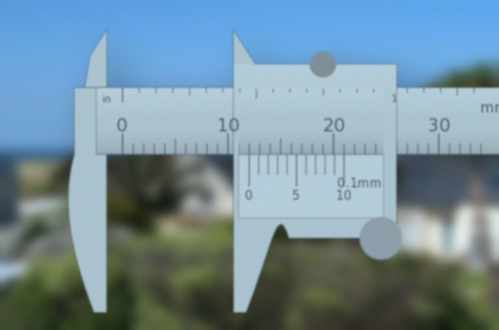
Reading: 12.0 mm
